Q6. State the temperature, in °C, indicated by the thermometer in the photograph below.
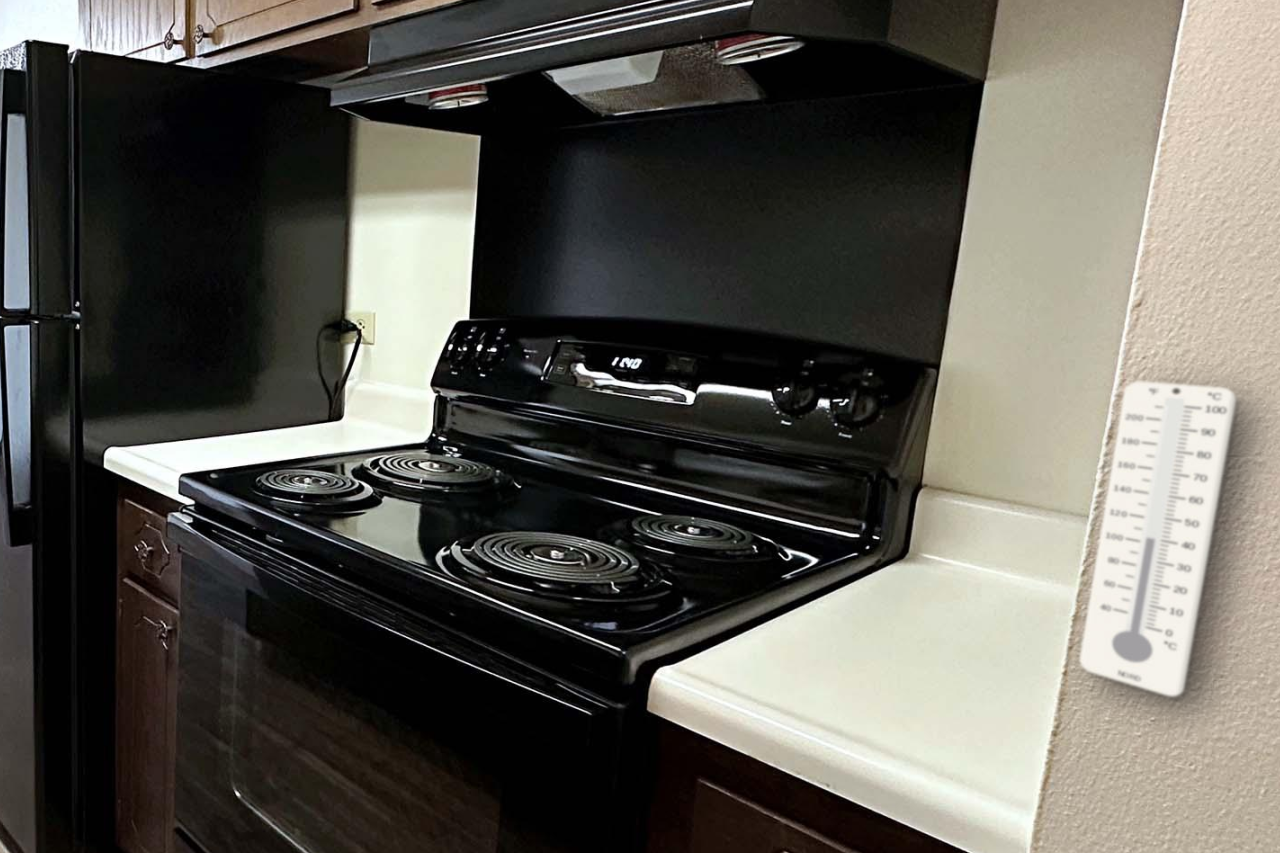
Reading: 40 °C
